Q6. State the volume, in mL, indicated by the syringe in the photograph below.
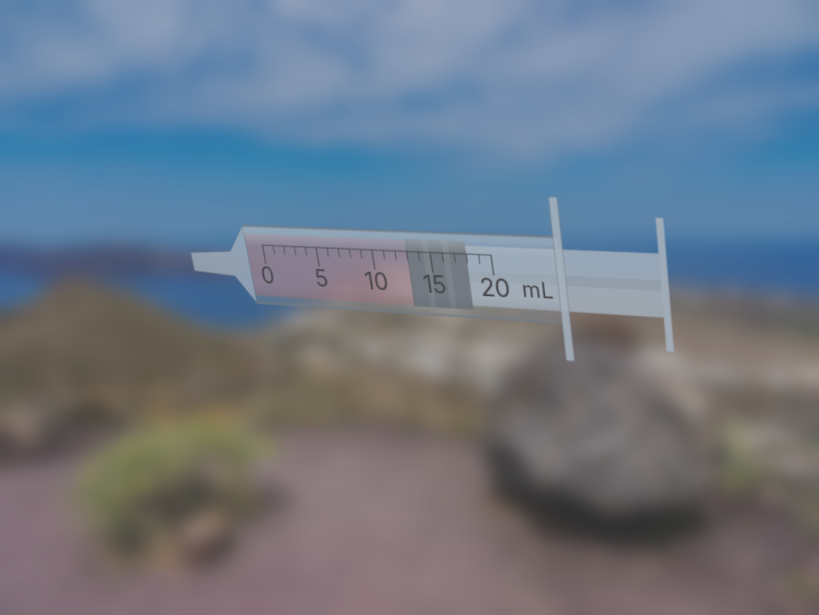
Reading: 13 mL
